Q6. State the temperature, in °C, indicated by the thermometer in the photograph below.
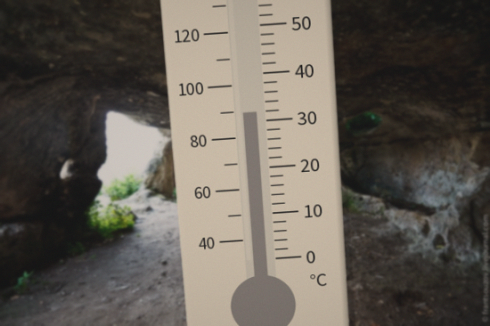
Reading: 32 °C
